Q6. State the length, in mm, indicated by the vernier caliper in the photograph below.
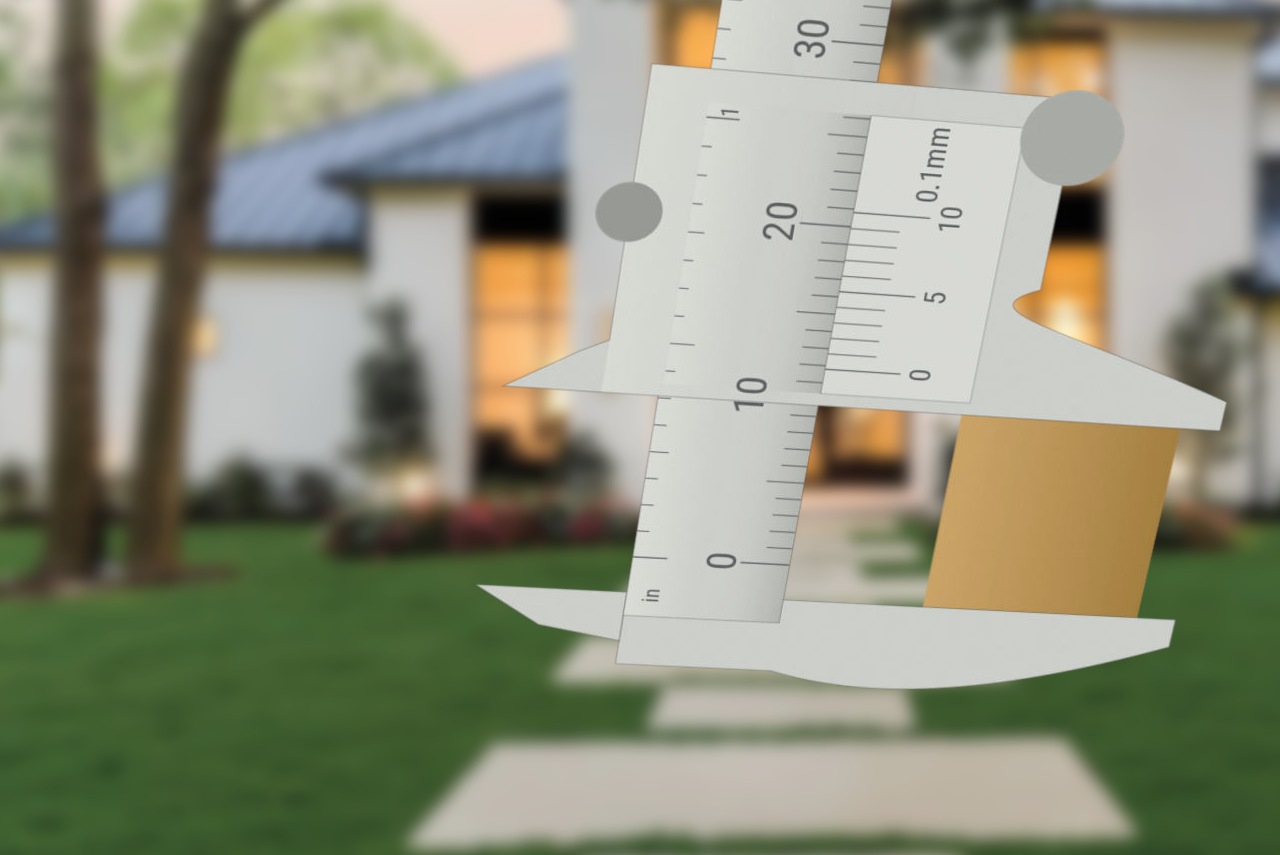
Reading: 11.8 mm
